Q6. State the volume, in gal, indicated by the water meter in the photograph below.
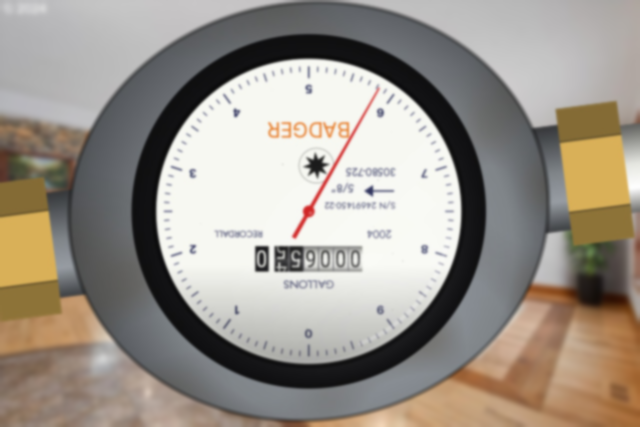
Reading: 6545.8 gal
